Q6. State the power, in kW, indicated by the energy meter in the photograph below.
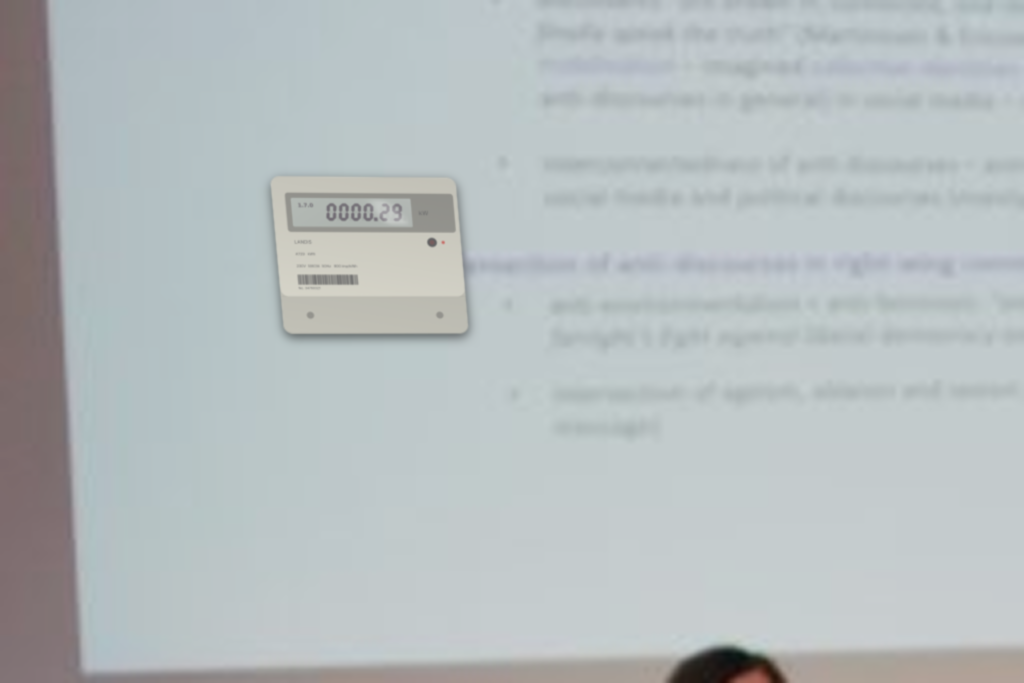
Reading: 0.29 kW
